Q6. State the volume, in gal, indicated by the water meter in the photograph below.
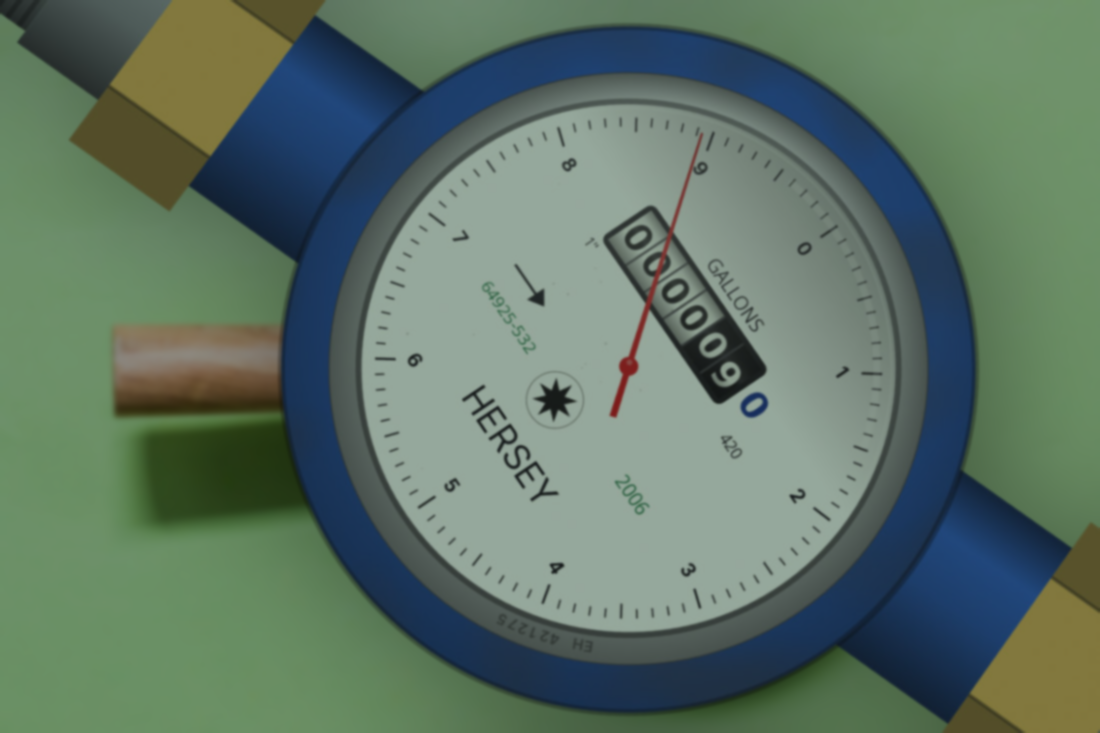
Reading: 88.9 gal
